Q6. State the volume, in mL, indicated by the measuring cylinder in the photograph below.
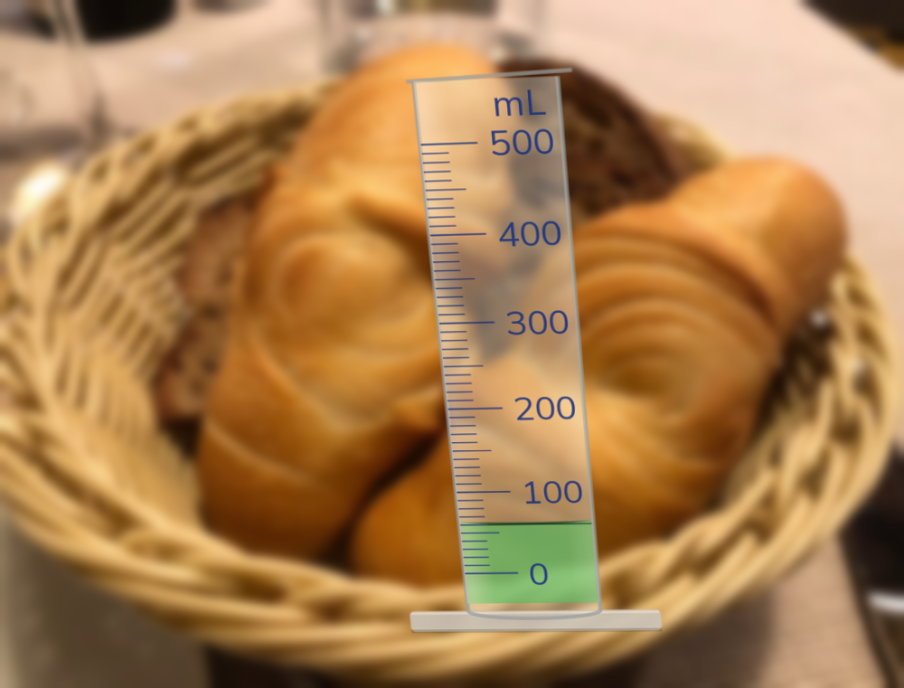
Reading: 60 mL
